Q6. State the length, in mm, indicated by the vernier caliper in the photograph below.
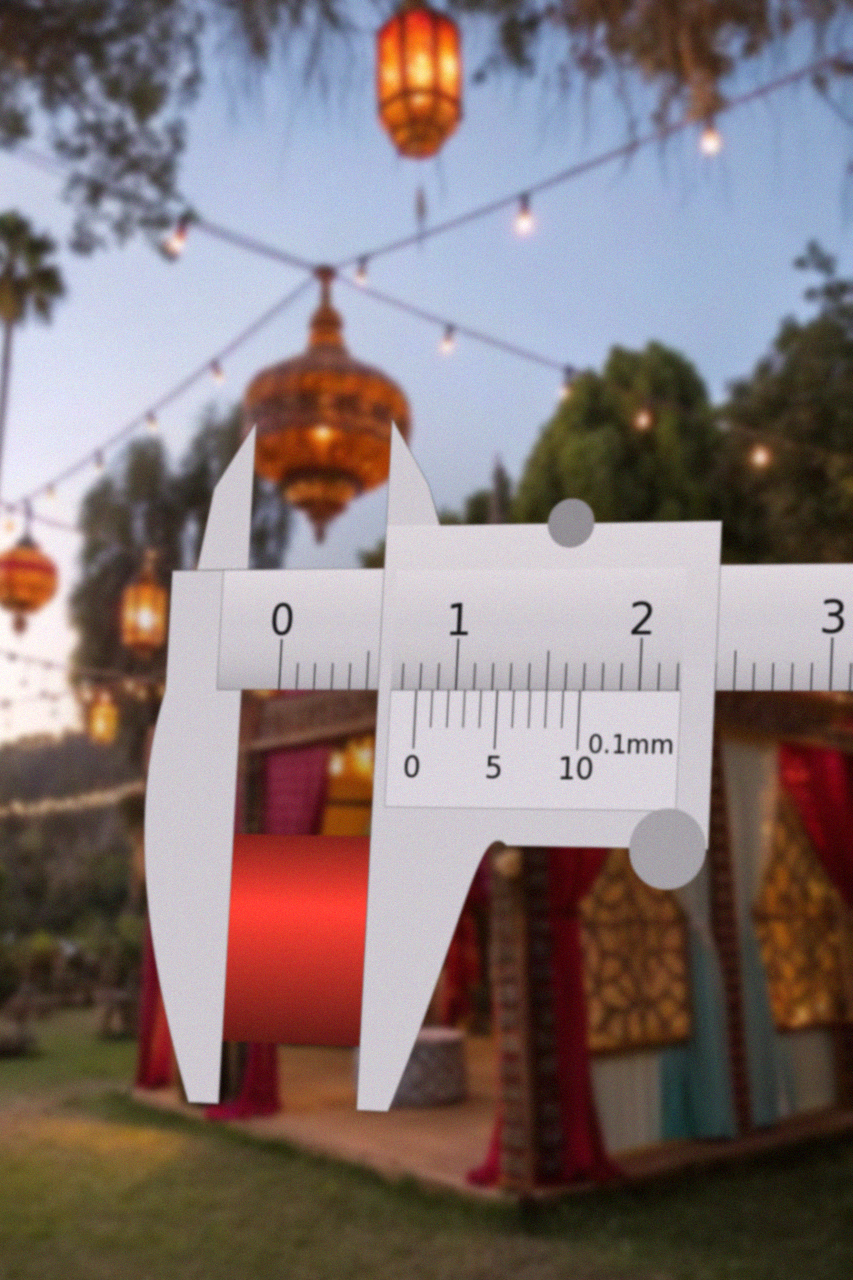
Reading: 7.8 mm
